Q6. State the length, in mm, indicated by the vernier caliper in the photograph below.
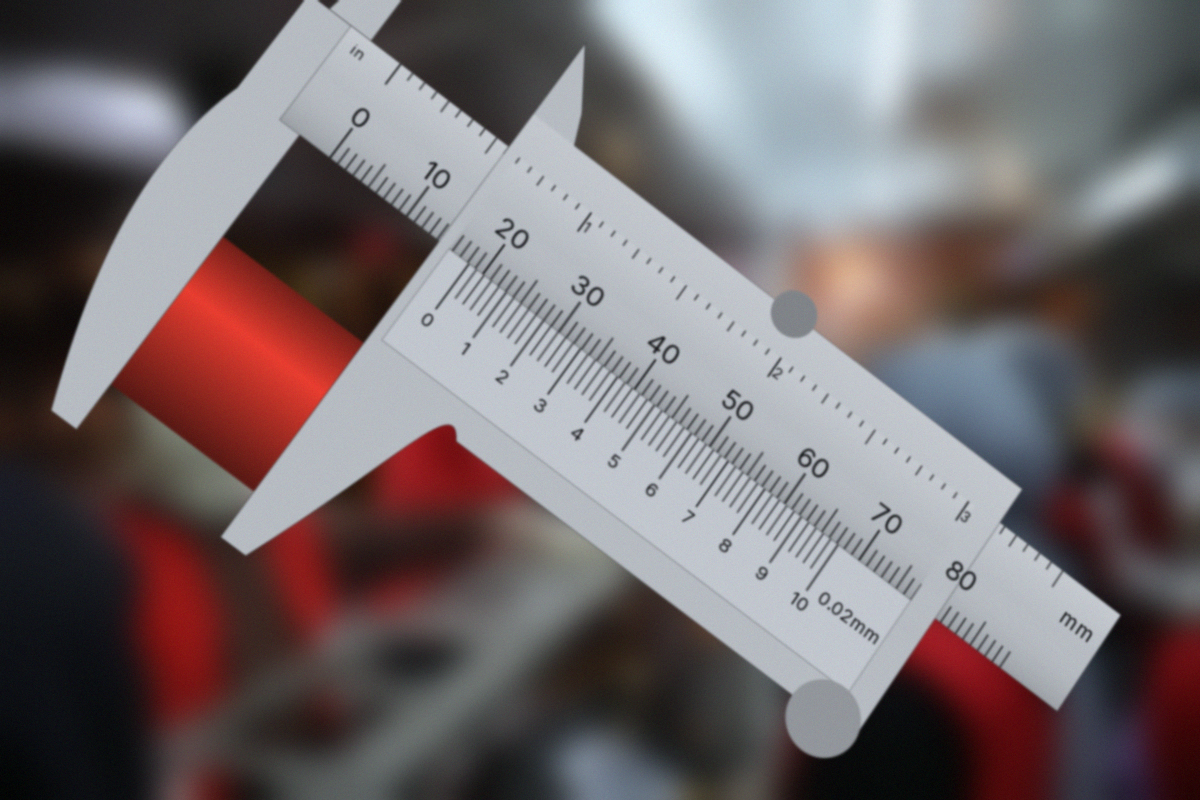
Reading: 18.2 mm
